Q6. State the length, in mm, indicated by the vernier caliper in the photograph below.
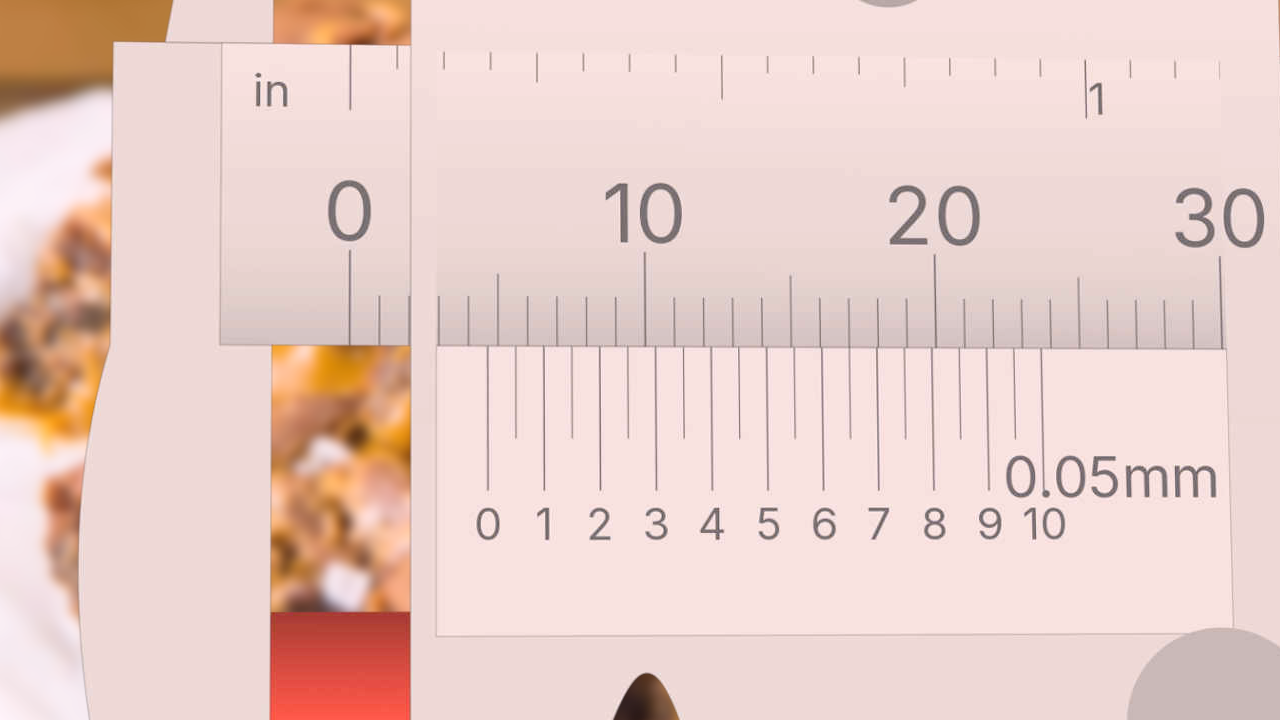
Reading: 4.65 mm
